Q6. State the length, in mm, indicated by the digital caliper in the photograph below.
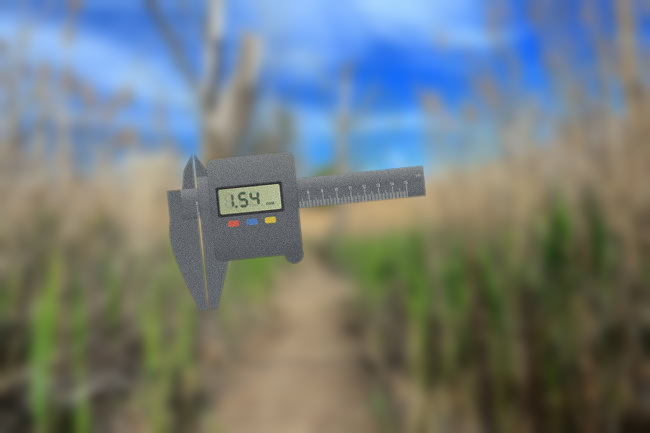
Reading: 1.54 mm
